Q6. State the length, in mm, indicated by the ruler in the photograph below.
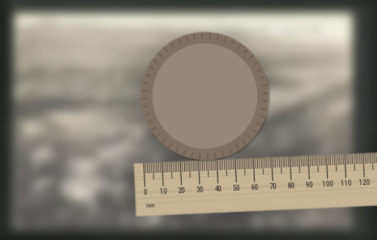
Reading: 70 mm
